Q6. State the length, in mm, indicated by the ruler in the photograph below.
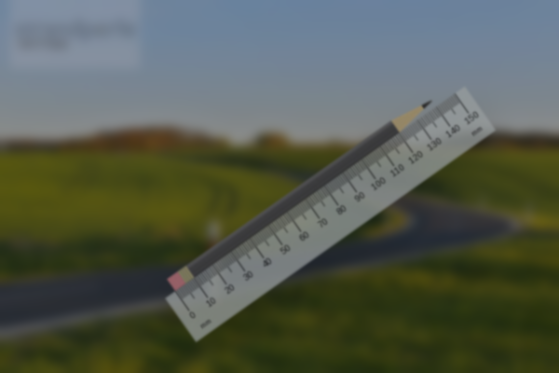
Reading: 140 mm
